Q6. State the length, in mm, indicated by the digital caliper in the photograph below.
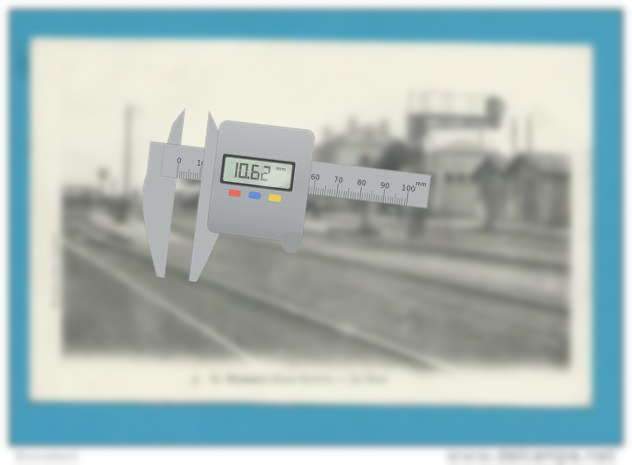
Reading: 10.62 mm
